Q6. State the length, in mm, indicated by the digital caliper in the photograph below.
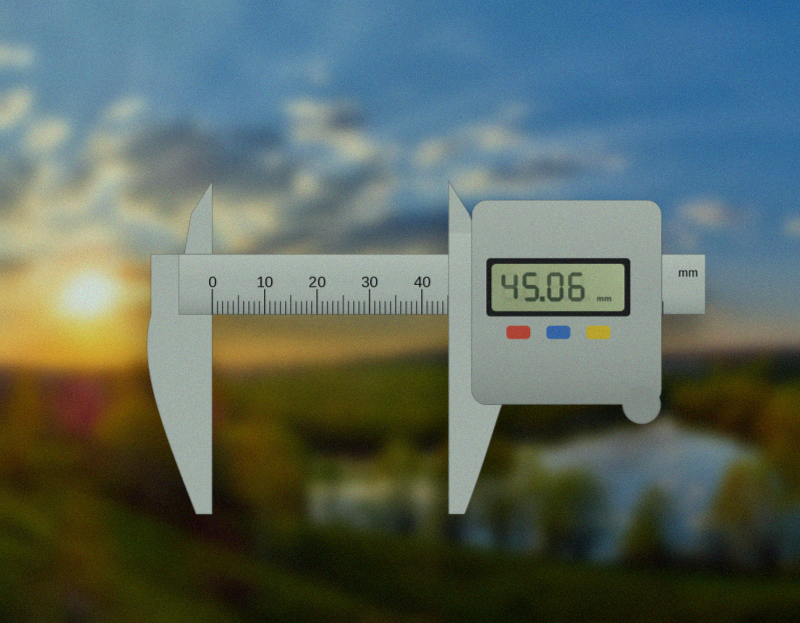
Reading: 45.06 mm
